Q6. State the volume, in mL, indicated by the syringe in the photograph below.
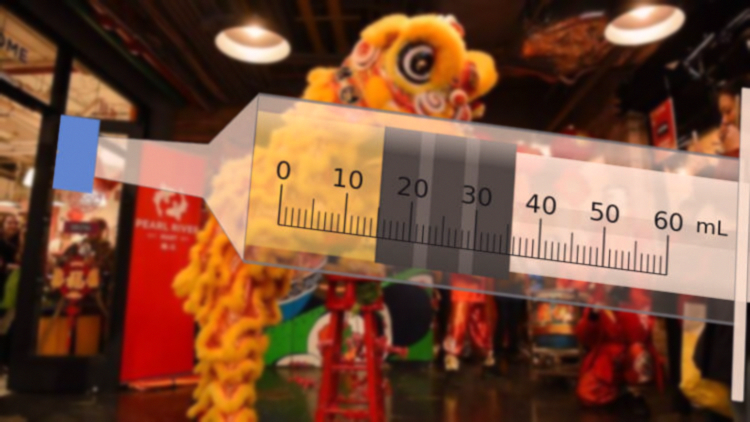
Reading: 15 mL
